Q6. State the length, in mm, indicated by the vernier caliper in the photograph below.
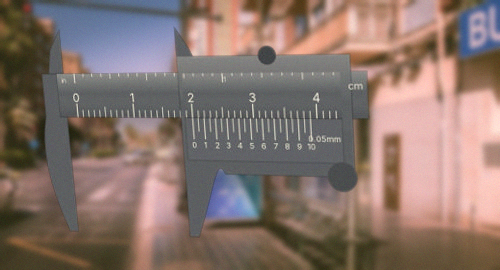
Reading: 20.0 mm
